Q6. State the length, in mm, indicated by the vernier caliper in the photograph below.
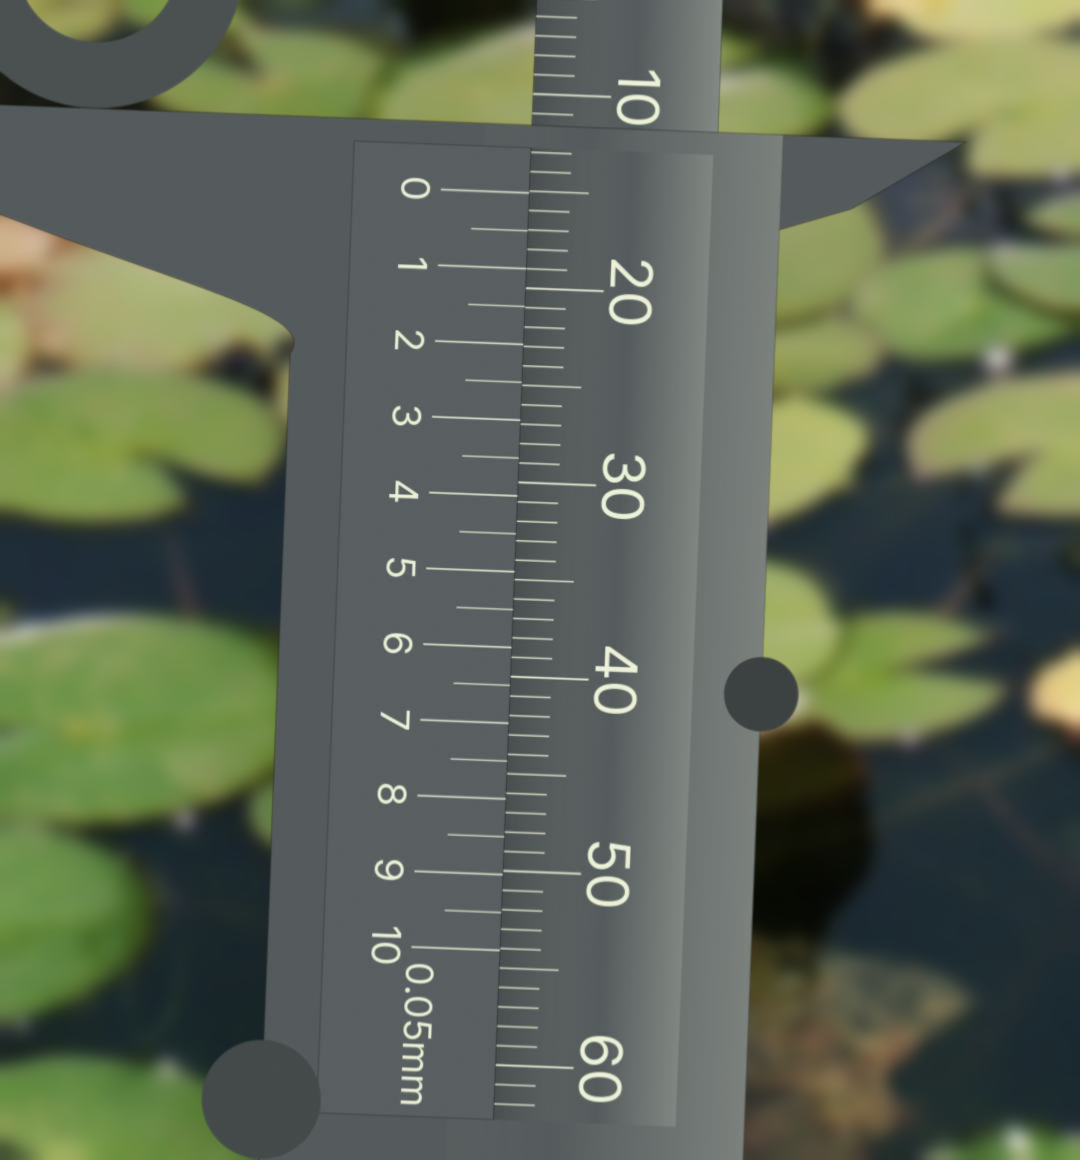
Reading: 15.1 mm
